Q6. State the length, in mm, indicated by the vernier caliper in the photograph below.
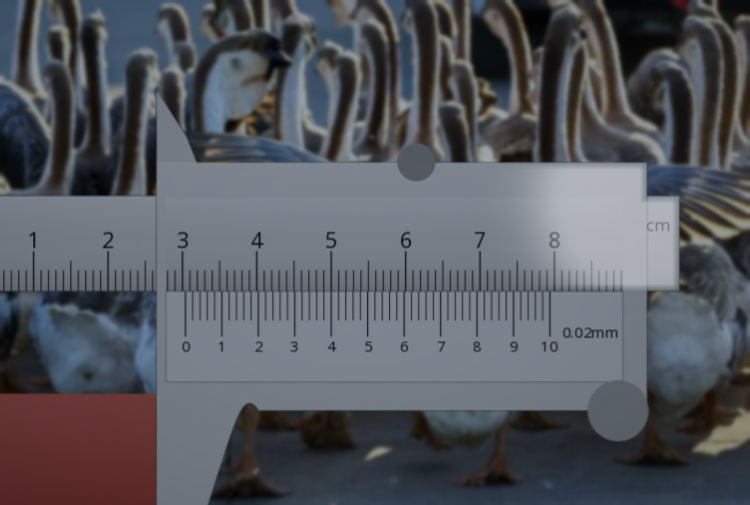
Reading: 30.4 mm
